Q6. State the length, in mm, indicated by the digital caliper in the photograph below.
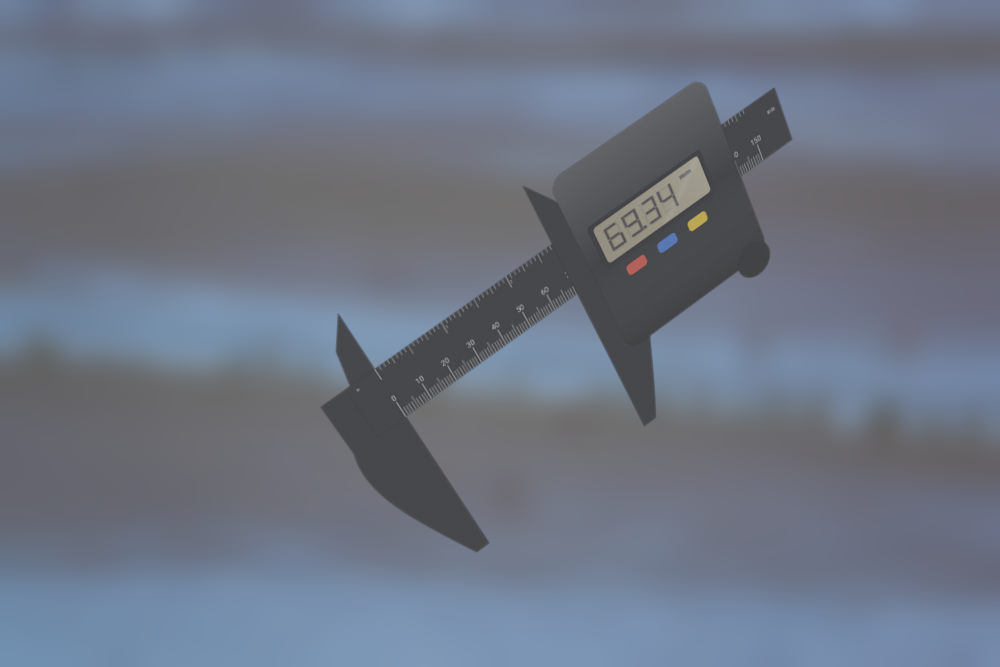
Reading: 69.34 mm
